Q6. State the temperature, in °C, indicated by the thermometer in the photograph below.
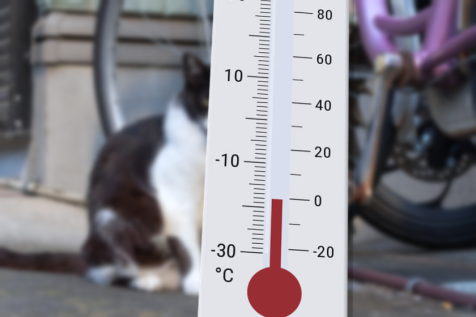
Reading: -18 °C
